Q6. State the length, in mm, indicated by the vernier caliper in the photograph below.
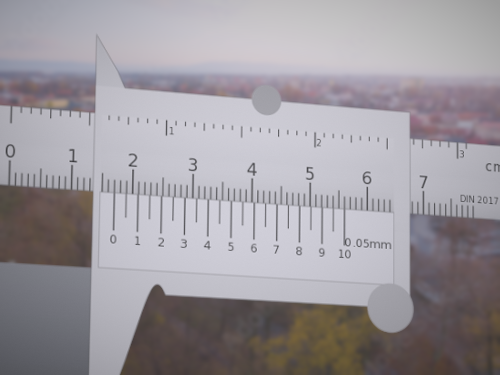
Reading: 17.0 mm
